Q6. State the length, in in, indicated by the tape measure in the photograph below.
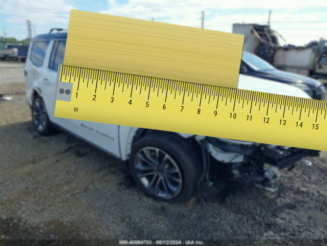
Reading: 10 in
